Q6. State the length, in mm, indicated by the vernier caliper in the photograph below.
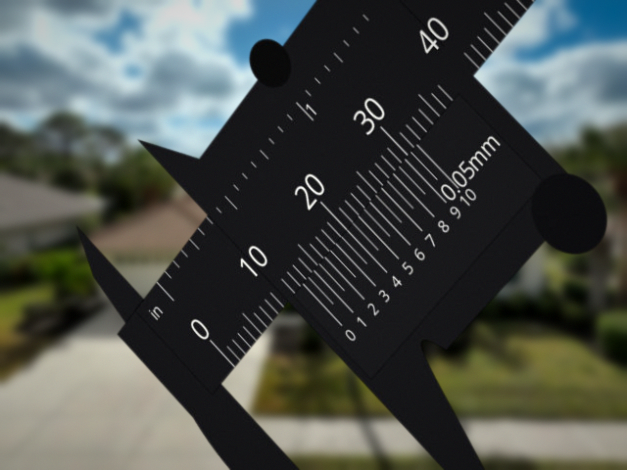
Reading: 12.4 mm
